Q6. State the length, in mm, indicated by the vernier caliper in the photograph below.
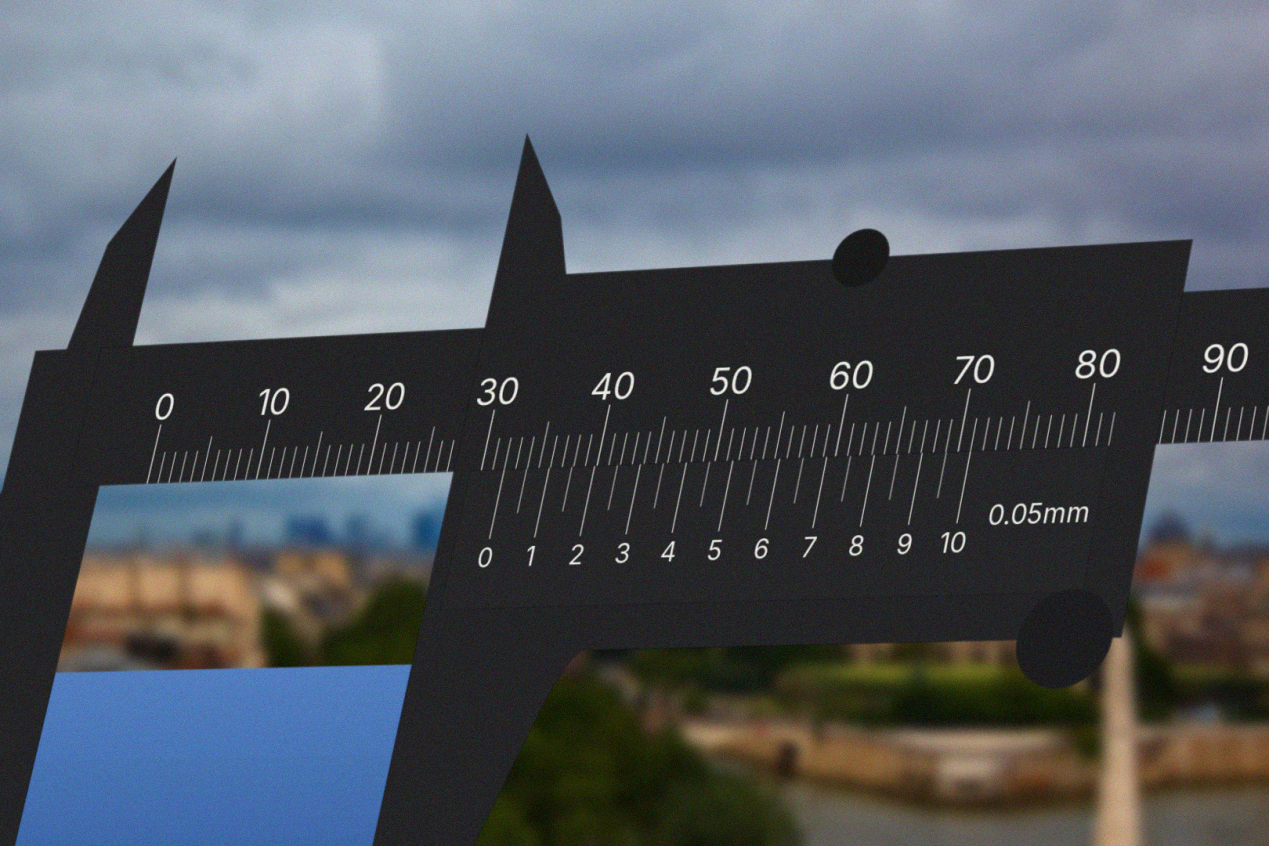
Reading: 32.0 mm
